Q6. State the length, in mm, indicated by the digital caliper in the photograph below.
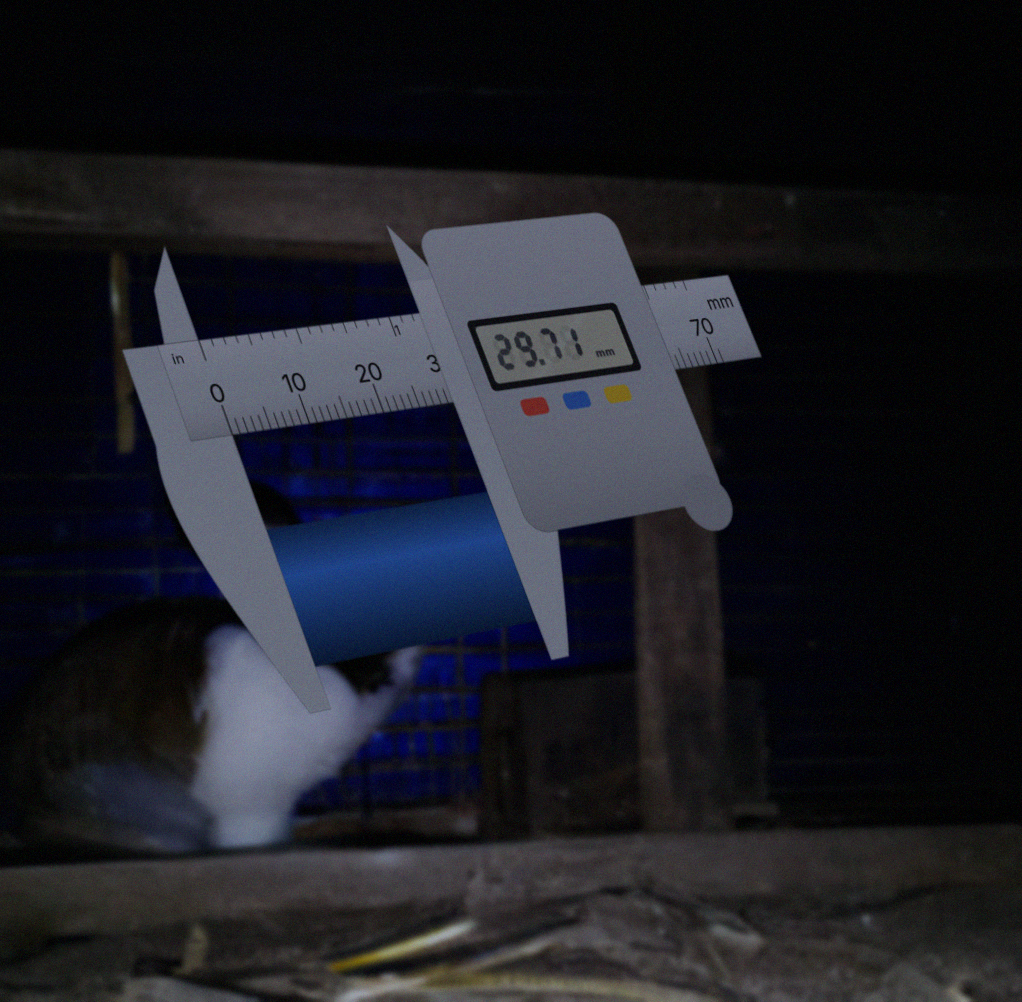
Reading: 29.71 mm
